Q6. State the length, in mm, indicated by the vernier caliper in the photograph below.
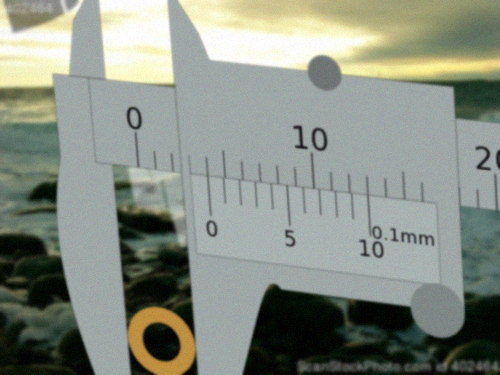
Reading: 4.0 mm
